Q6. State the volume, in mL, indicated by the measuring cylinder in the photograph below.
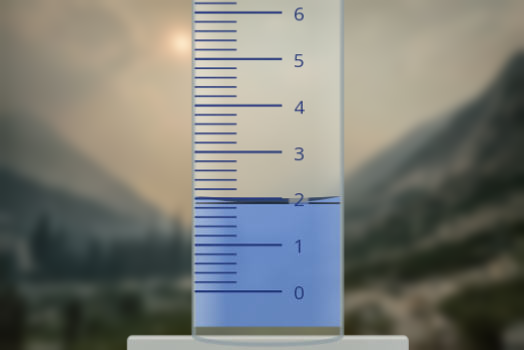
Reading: 1.9 mL
